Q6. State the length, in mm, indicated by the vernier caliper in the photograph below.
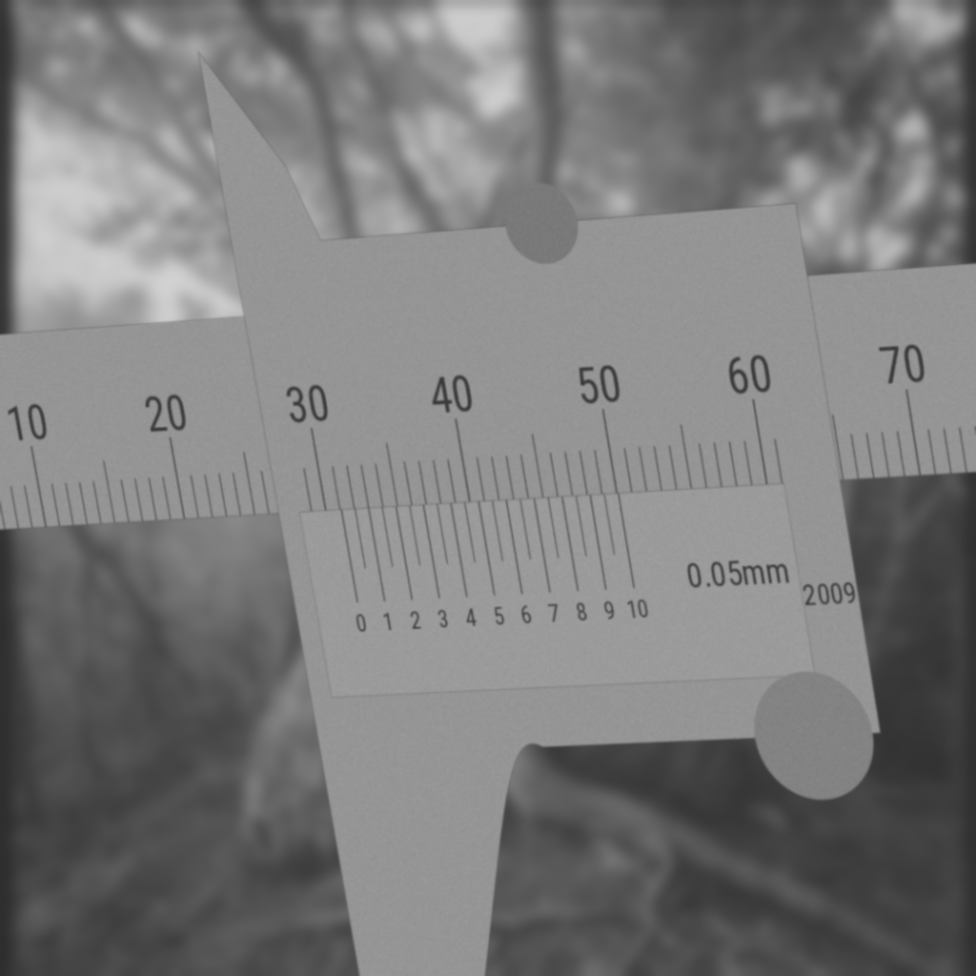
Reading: 31.1 mm
